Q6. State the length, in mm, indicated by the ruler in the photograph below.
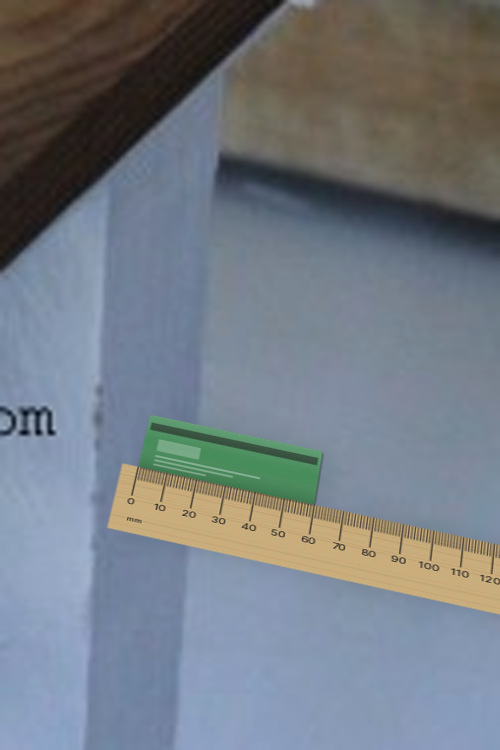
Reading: 60 mm
